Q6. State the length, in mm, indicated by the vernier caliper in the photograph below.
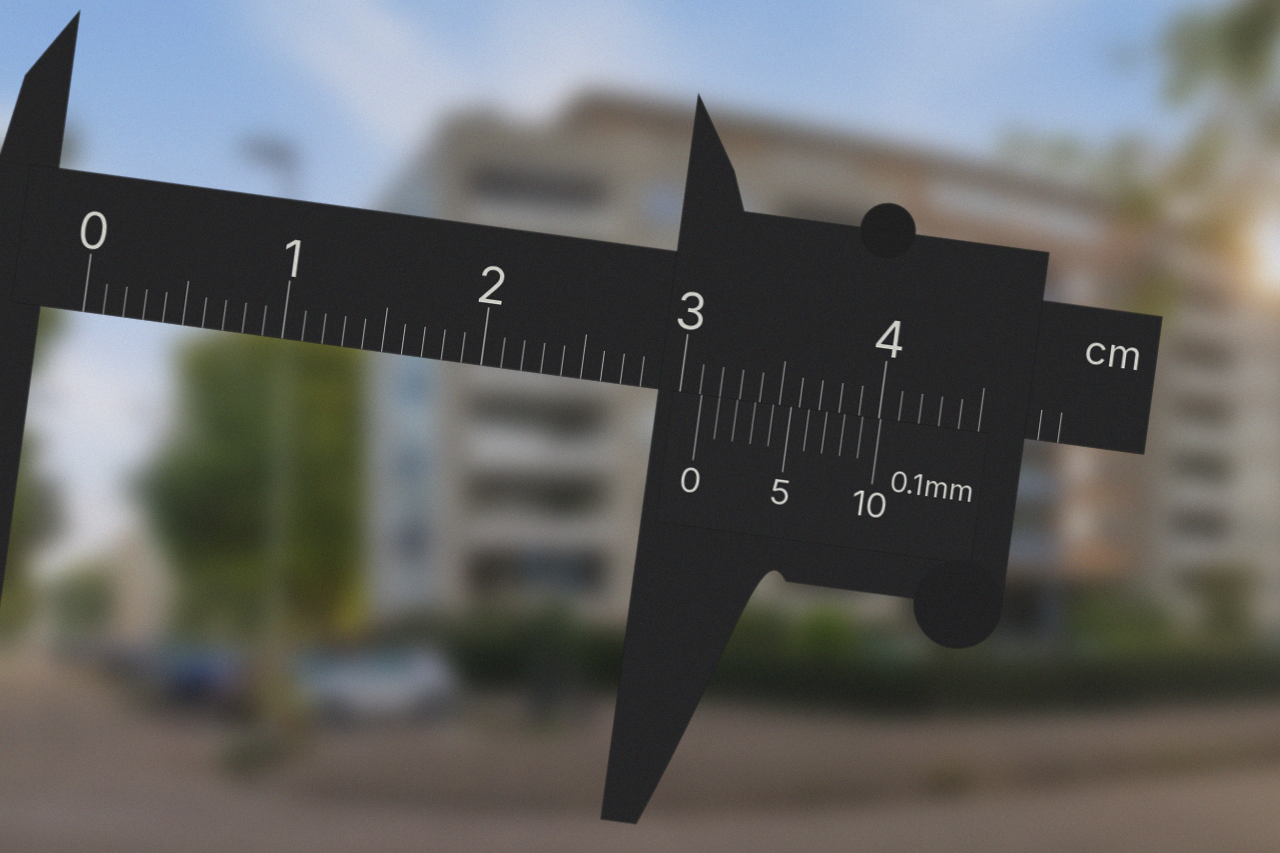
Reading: 31.1 mm
